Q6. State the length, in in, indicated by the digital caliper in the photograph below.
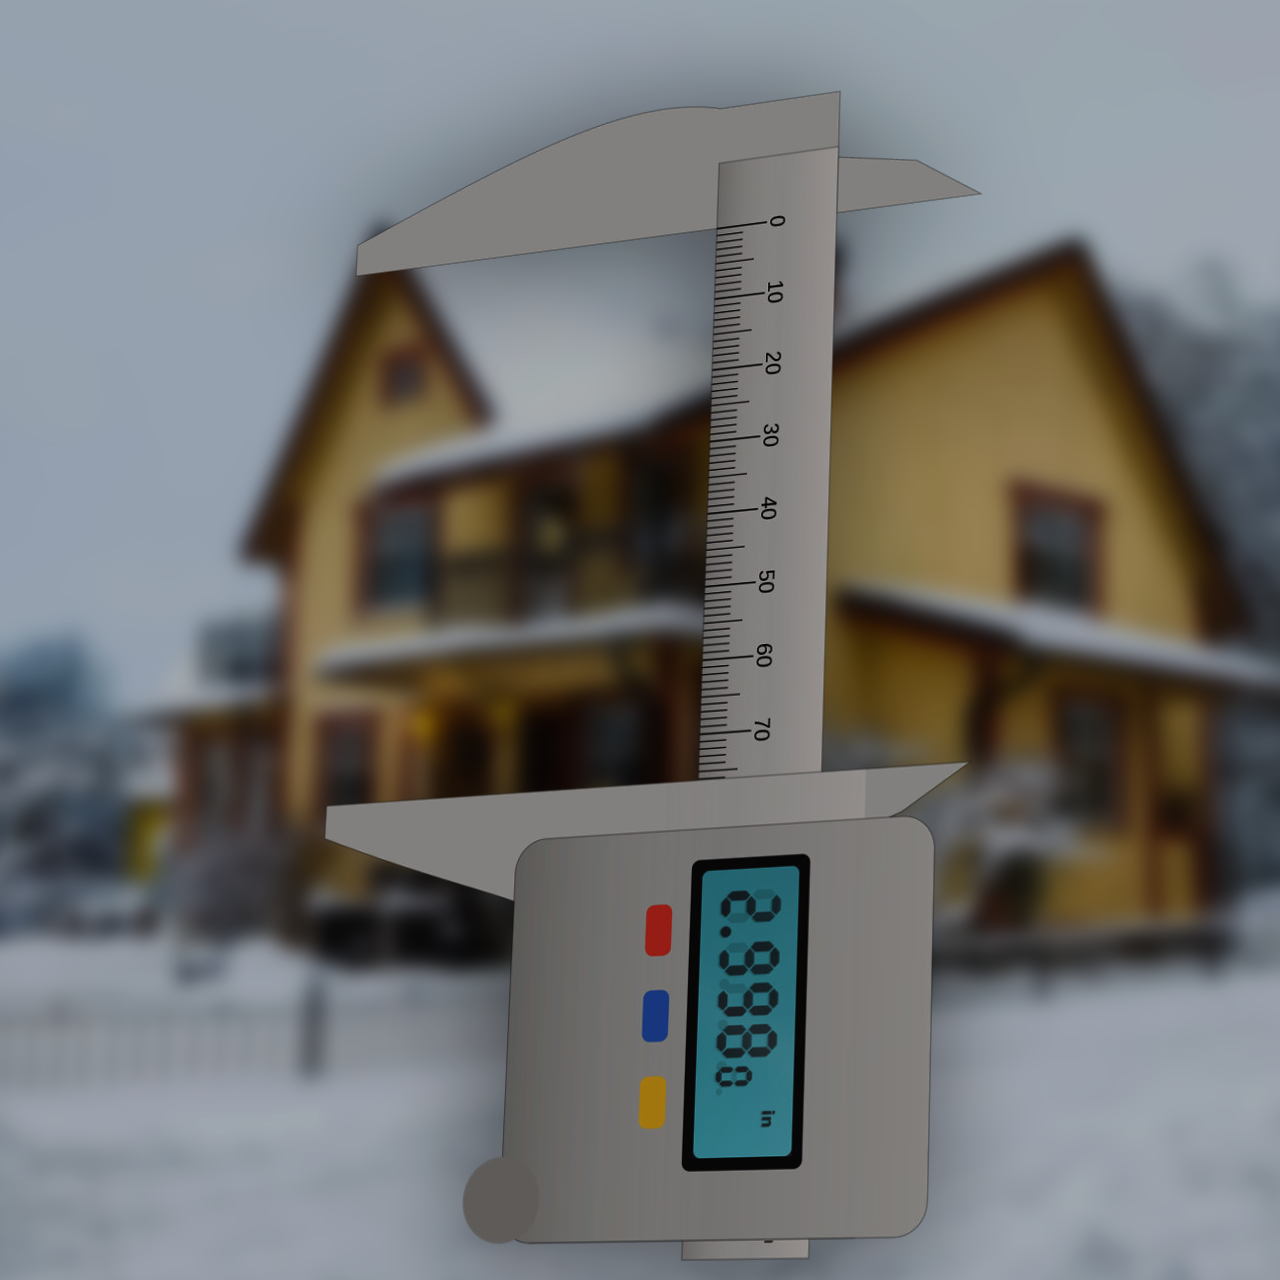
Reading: 2.9980 in
